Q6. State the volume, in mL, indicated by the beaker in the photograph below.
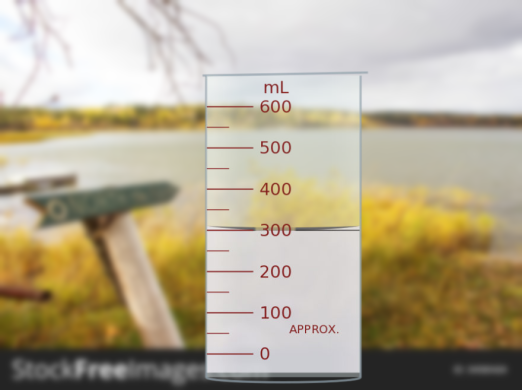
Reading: 300 mL
